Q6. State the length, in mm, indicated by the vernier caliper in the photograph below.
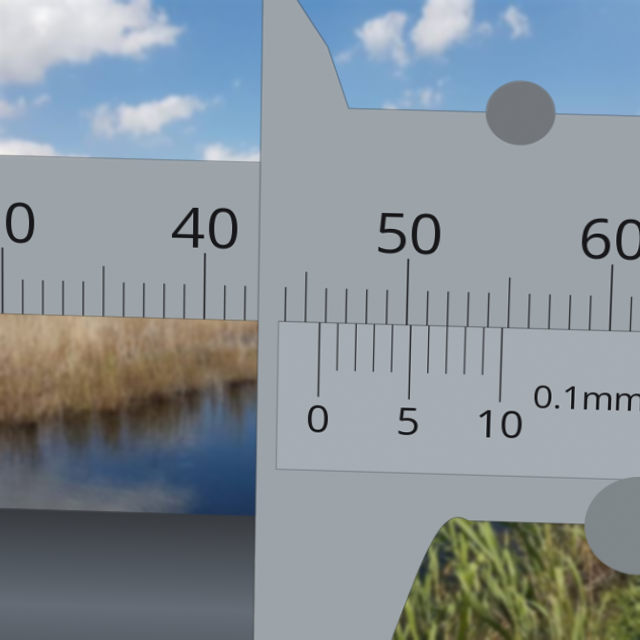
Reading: 45.7 mm
